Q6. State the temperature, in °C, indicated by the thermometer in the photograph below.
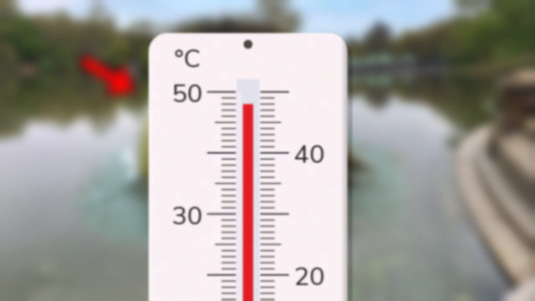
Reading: 48 °C
